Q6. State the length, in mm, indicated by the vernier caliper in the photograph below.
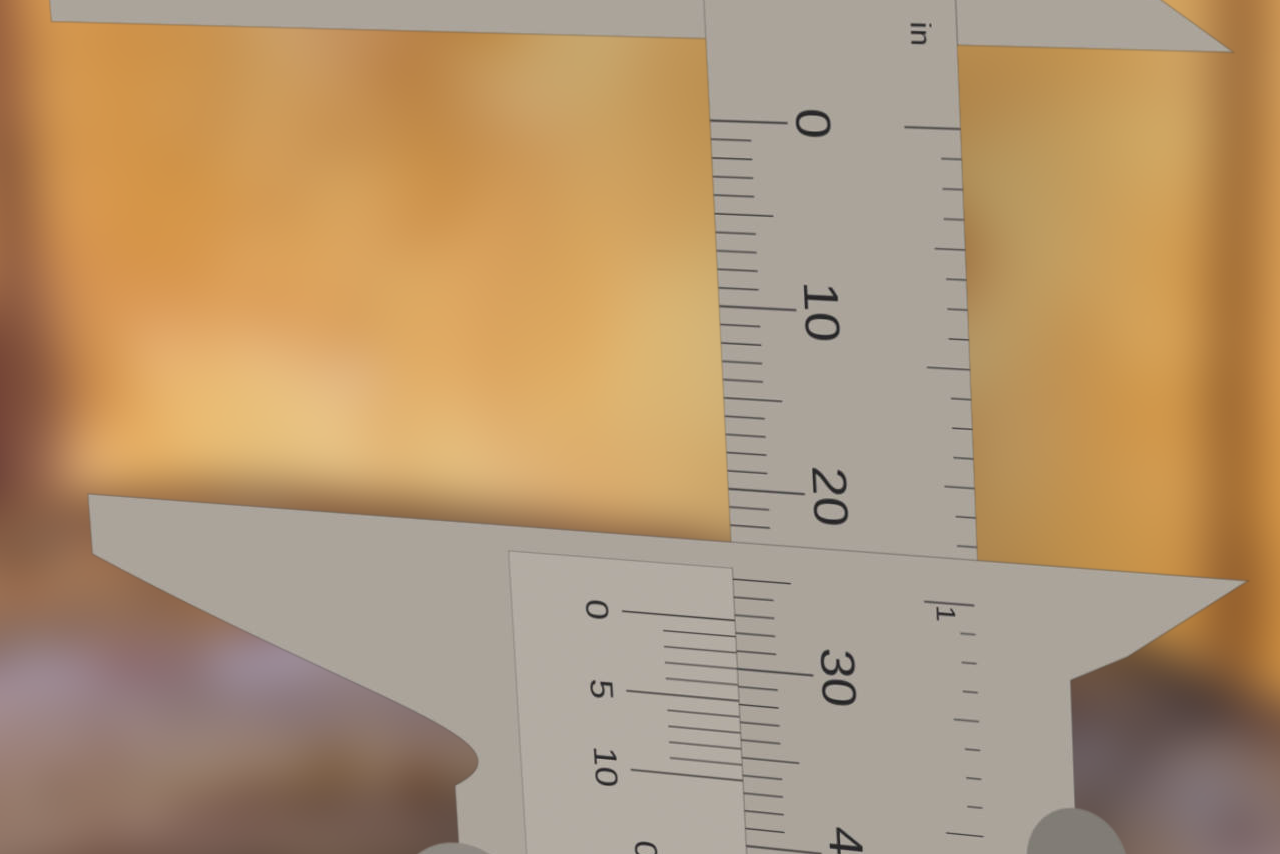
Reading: 27.3 mm
